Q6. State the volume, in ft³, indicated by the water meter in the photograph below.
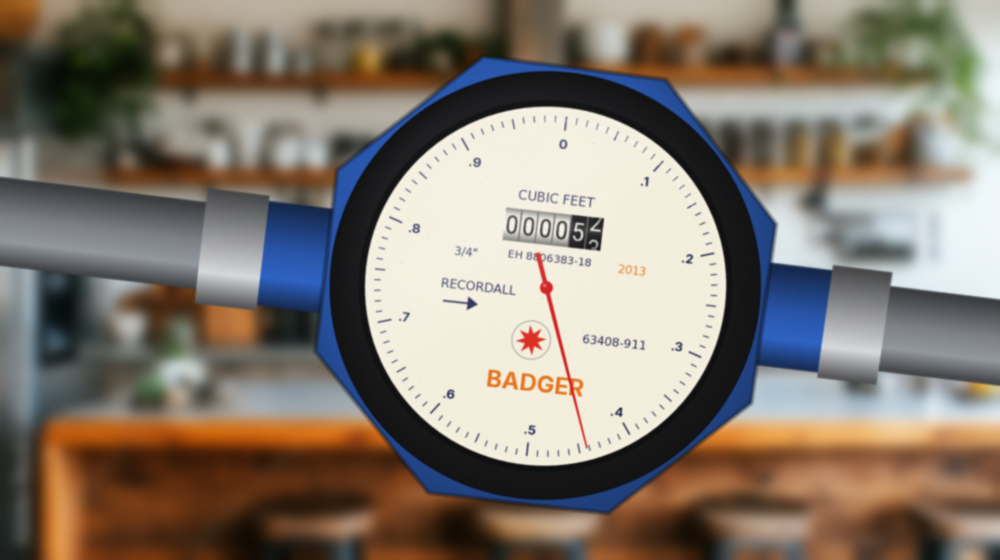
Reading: 52.44 ft³
